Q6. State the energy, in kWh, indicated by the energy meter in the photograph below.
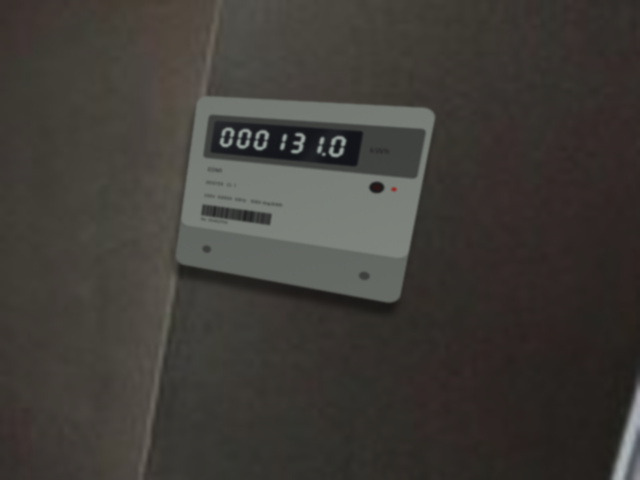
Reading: 131.0 kWh
